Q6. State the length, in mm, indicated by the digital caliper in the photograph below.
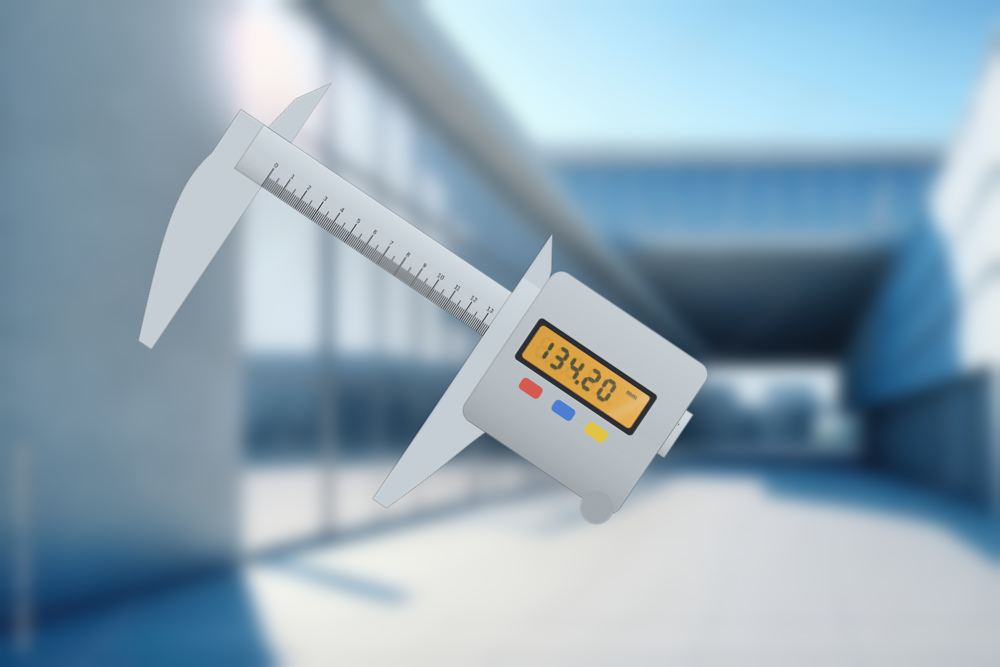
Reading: 134.20 mm
